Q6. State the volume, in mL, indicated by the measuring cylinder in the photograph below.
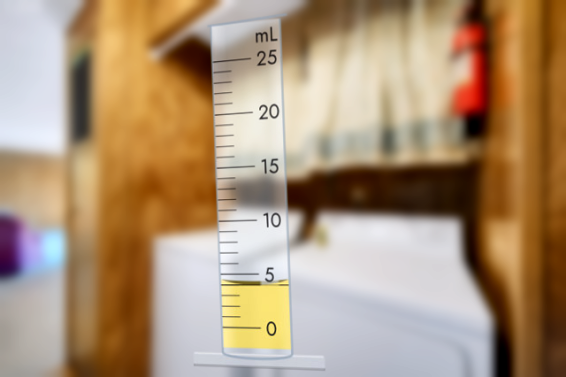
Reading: 4 mL
